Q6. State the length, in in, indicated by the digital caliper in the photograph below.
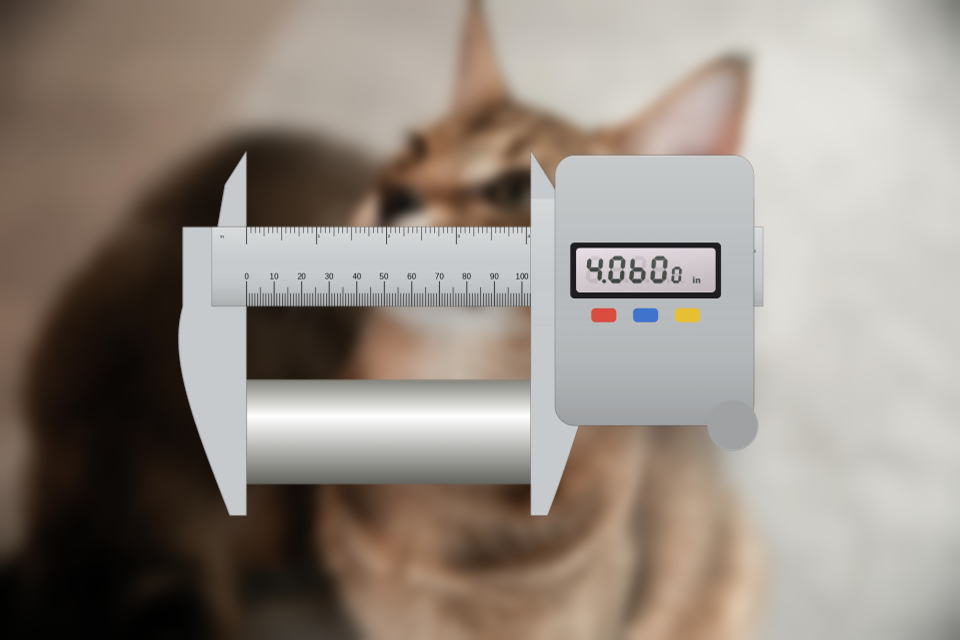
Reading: 4.0600 in
